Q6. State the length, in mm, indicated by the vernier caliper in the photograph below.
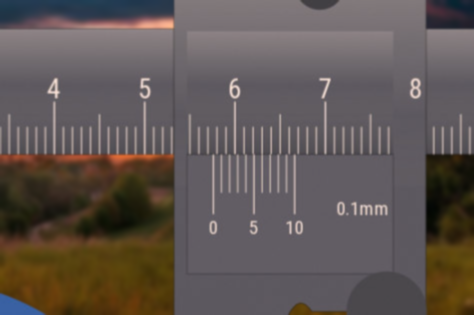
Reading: 57.6 mm
